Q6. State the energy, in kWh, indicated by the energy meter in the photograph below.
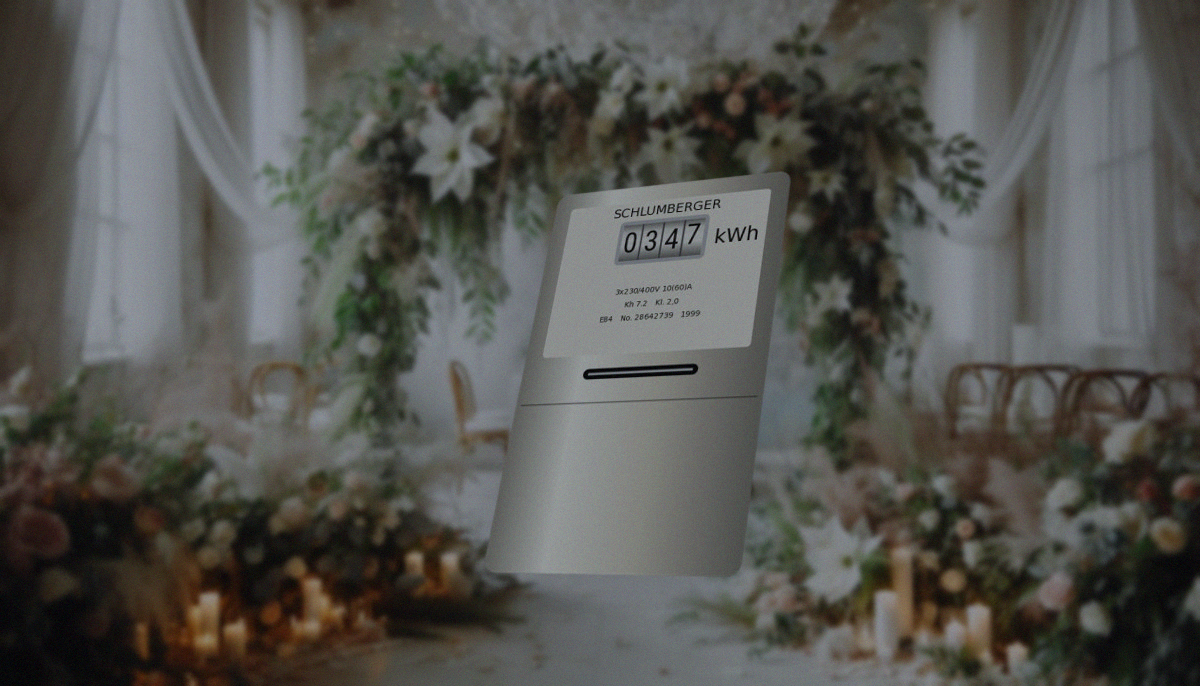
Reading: 347 kWh
